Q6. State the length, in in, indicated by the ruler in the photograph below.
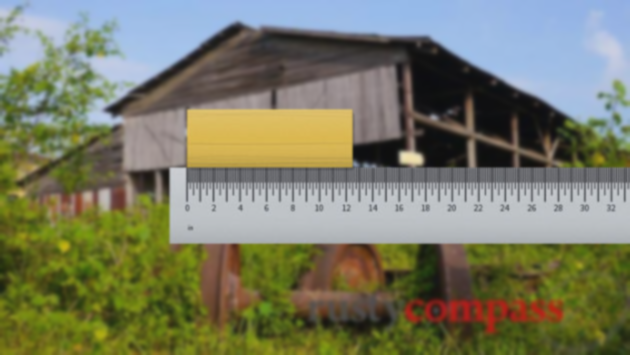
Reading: 12.5 in
